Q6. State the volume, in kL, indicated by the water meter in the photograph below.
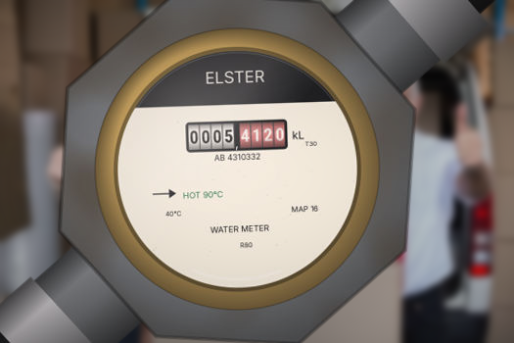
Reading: 5.4120 kL
